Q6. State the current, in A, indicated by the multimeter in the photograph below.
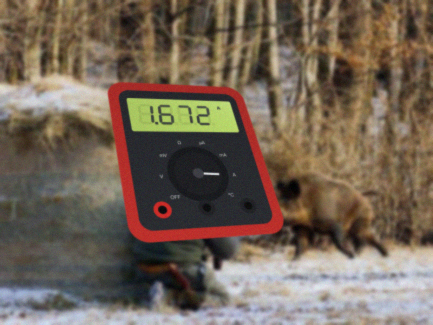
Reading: 1.672 A
